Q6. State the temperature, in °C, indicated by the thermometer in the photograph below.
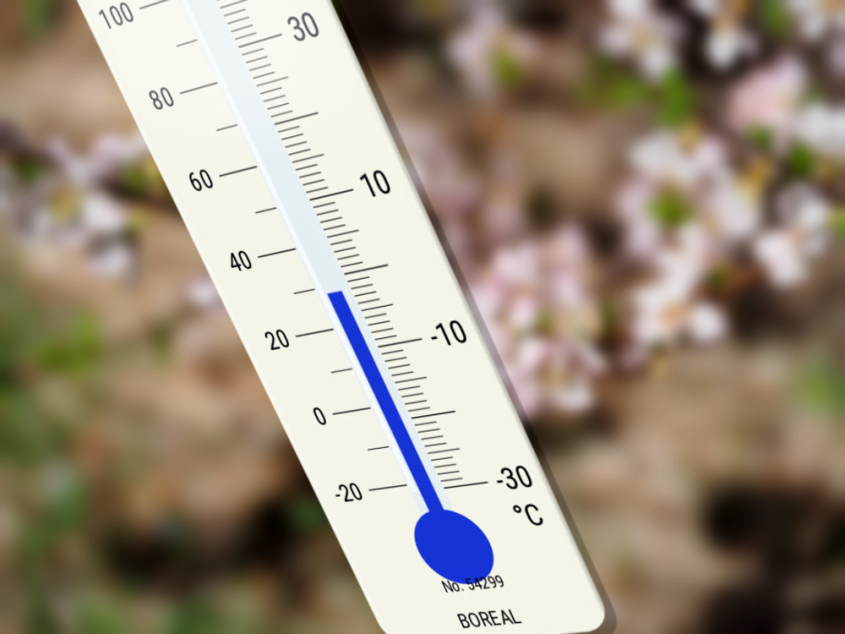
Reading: -2 °C
